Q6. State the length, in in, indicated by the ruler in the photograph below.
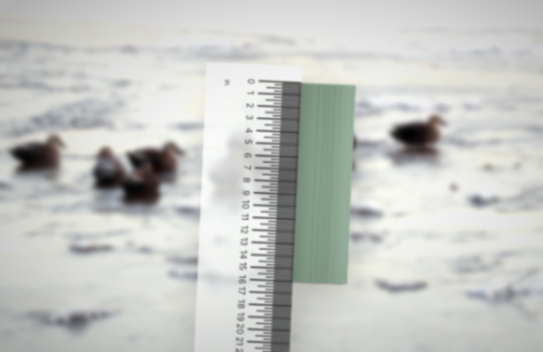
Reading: 16 in
